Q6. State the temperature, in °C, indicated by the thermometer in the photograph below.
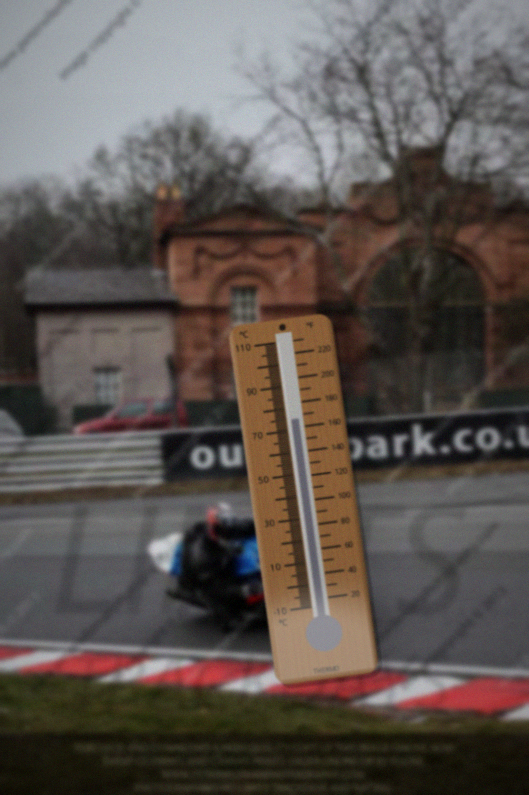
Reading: 75 °C
